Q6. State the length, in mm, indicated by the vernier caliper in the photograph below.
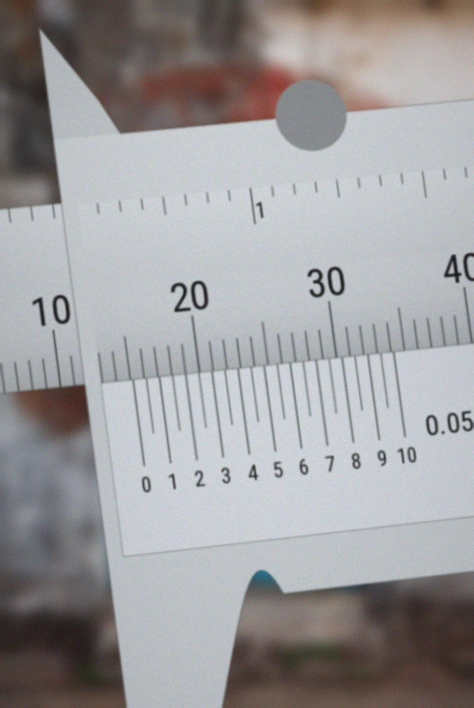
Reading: 15.2 mm
